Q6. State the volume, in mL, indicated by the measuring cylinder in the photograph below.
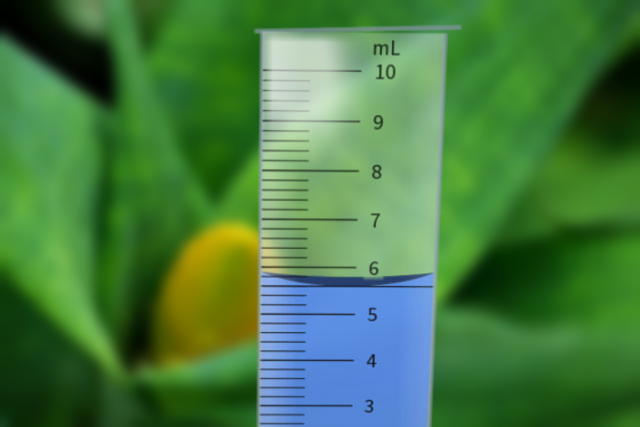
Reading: 5.6 mL
